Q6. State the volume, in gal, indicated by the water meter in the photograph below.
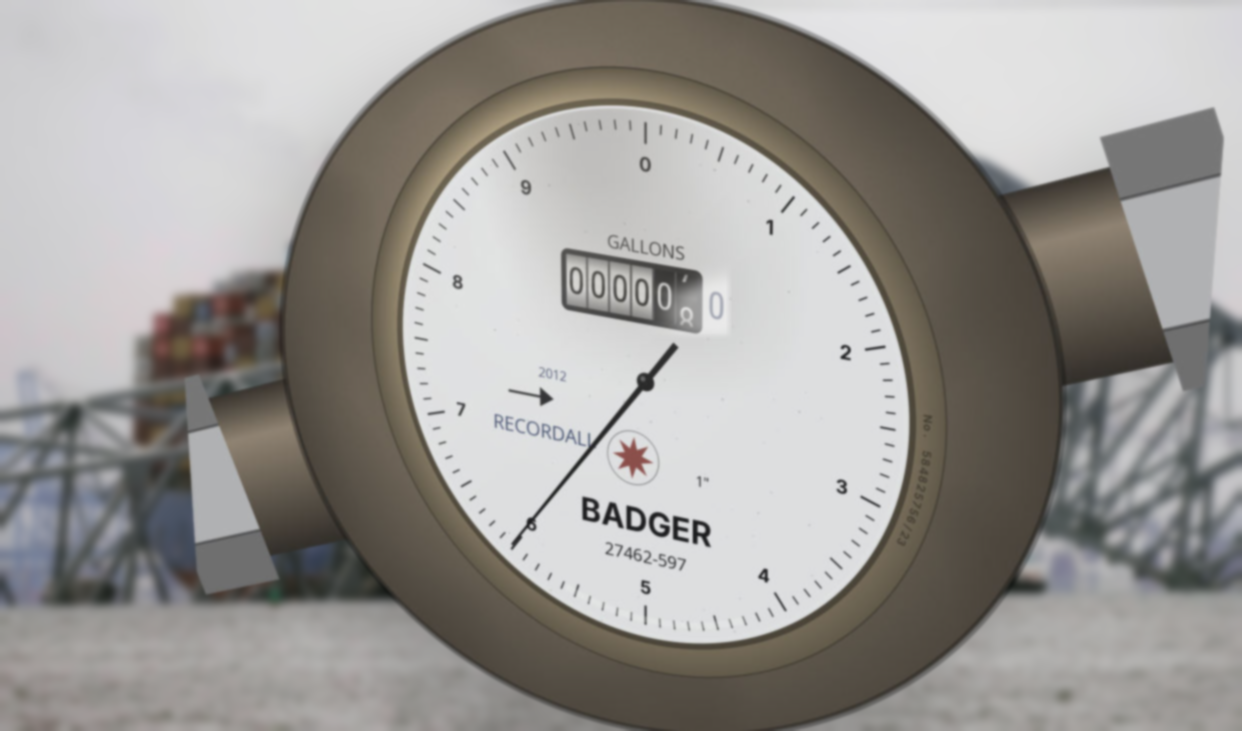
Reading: 76.0 gal
